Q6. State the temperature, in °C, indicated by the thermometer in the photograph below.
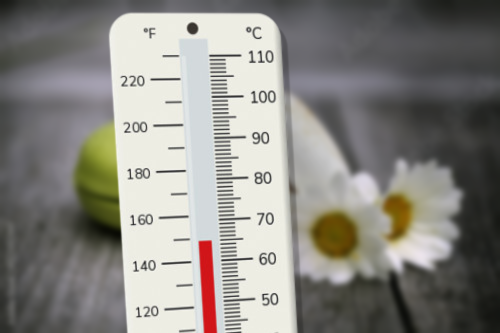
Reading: 65 °C
